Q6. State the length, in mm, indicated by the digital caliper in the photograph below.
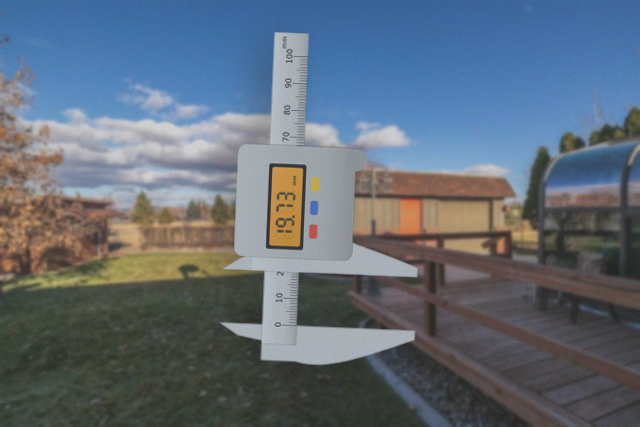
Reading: 19.73 mm
